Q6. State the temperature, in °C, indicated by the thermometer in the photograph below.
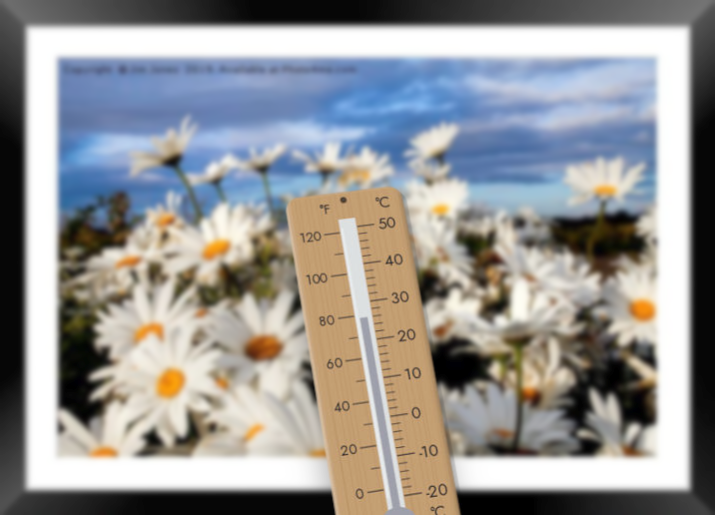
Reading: 26 °C
